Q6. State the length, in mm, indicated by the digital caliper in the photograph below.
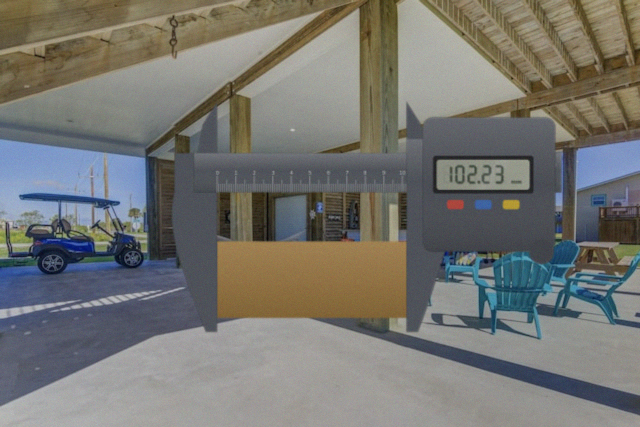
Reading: 102.23 mm
